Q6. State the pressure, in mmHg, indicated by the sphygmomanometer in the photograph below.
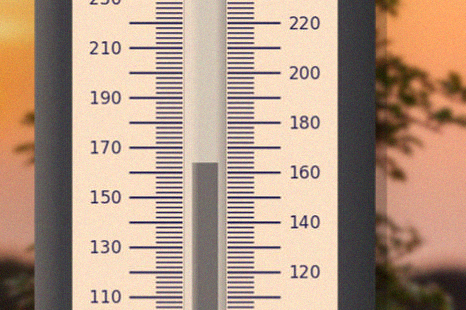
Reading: 164 mmHg
